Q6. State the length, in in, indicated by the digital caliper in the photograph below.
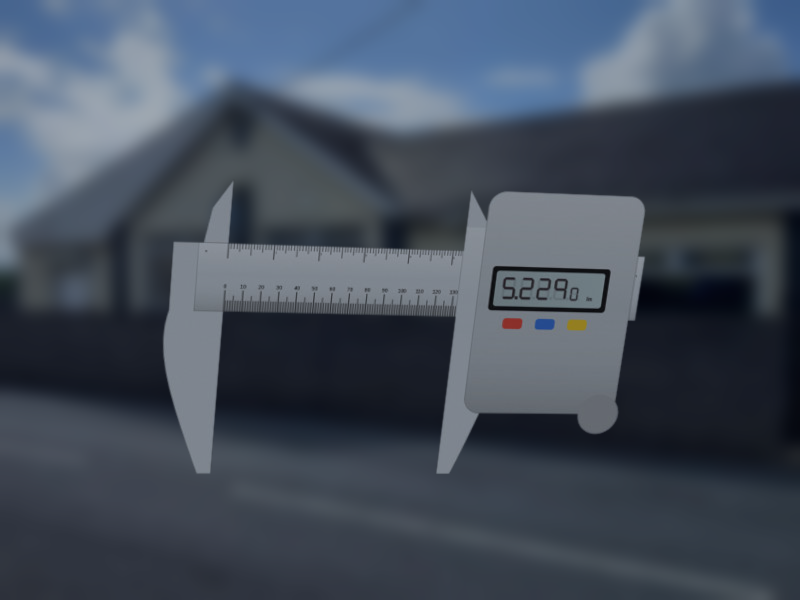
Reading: 5.2290 in
